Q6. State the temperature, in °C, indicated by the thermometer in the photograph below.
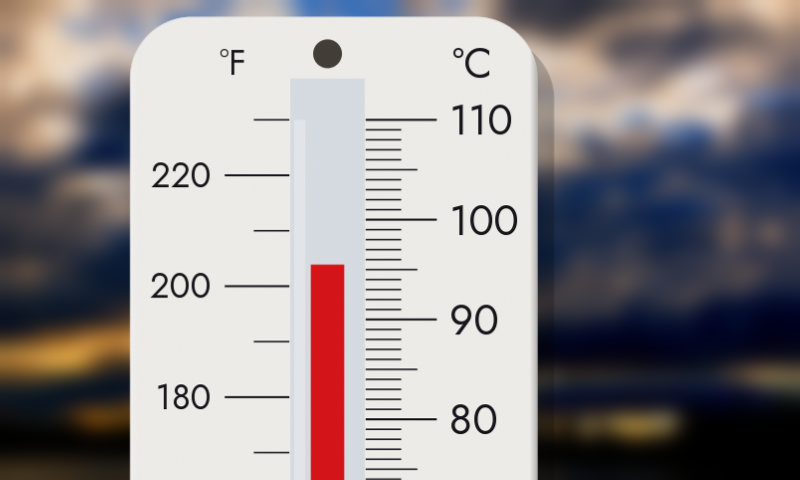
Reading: 95.5 °C
